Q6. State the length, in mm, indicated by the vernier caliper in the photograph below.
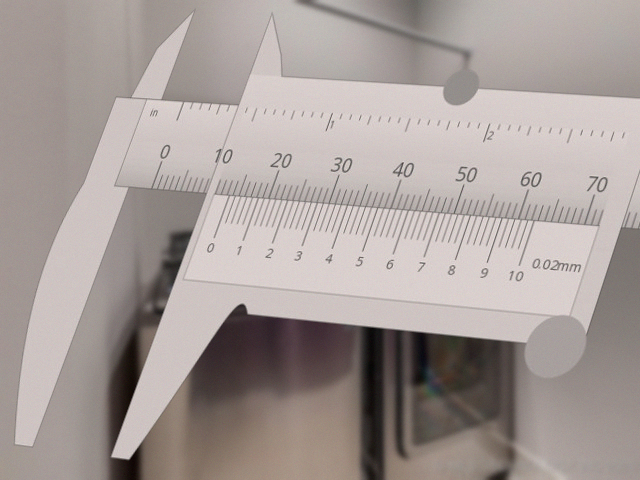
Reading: 13.4 mm
